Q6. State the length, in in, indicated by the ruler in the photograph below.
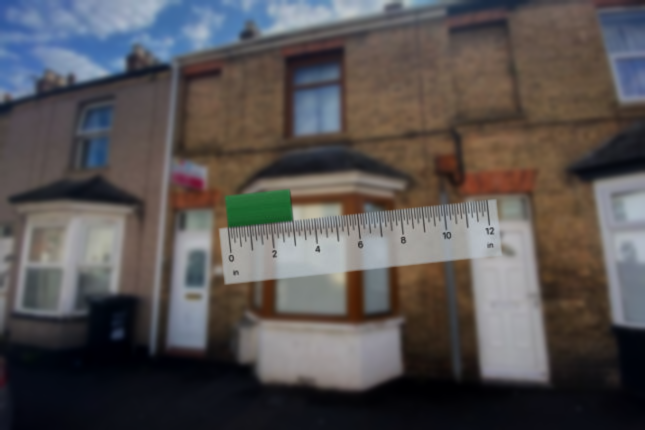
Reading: 3 in
